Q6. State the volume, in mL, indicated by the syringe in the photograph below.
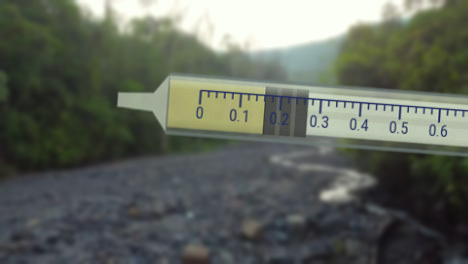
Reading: 0.16 mL
